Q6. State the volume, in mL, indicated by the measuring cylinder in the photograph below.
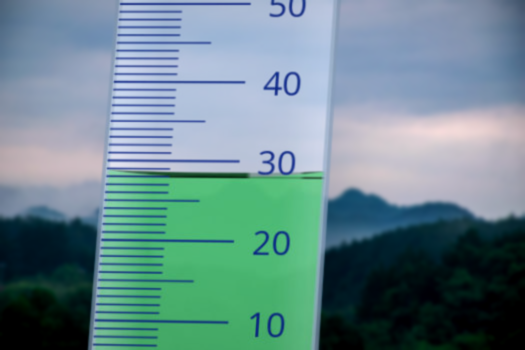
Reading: 28 mL
